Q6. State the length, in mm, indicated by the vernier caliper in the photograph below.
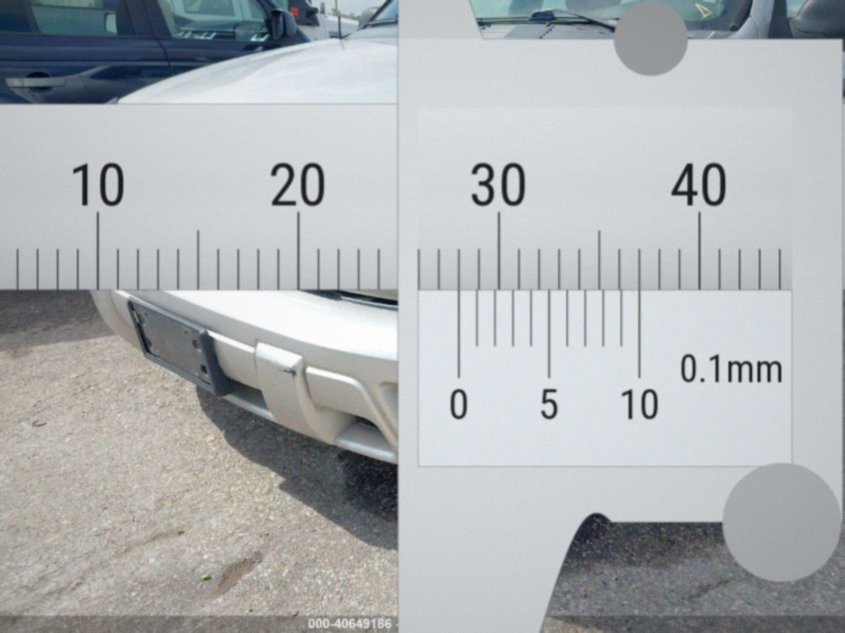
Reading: 28.0 mm
